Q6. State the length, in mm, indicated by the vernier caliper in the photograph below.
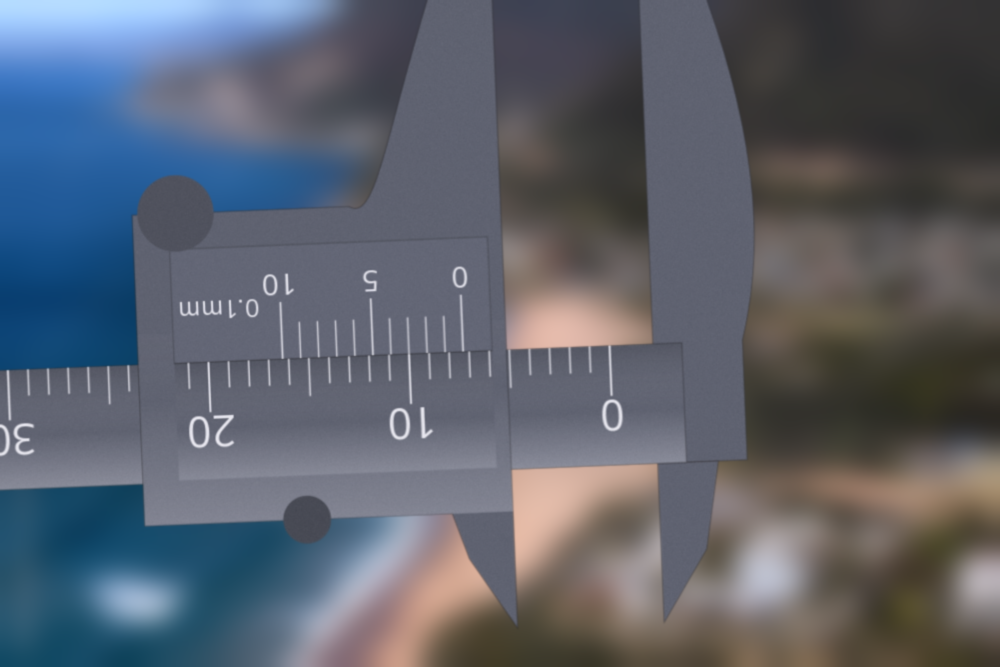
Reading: 7.3 mm
